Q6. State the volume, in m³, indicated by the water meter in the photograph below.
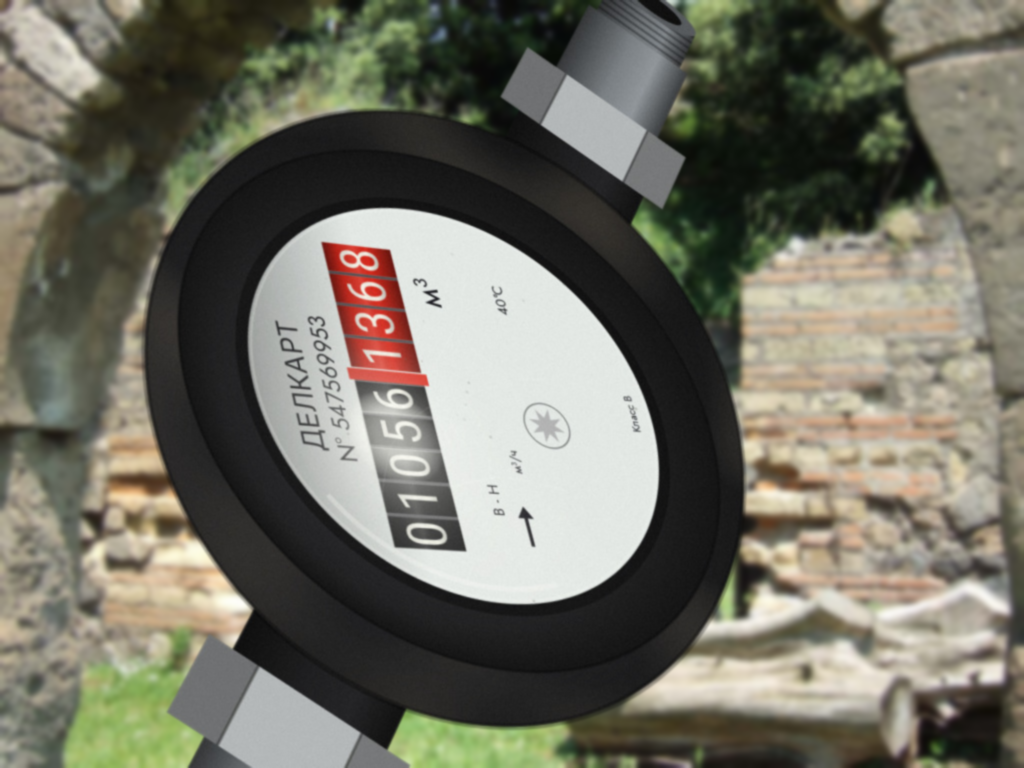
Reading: 1056.1368 m³
